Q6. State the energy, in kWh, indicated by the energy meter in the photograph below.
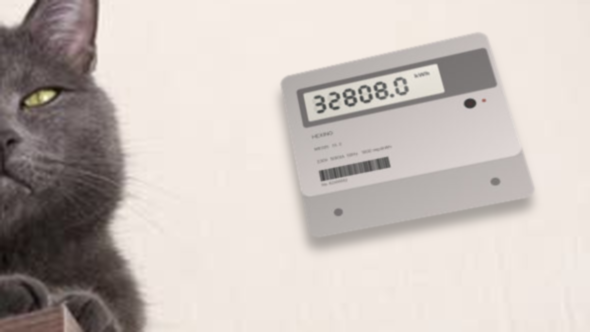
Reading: 32808.0 kWh
